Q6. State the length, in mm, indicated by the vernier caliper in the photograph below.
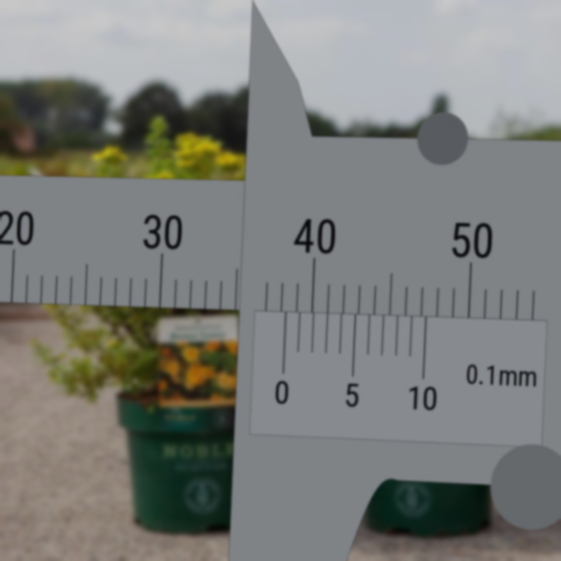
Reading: 38.3 mm
